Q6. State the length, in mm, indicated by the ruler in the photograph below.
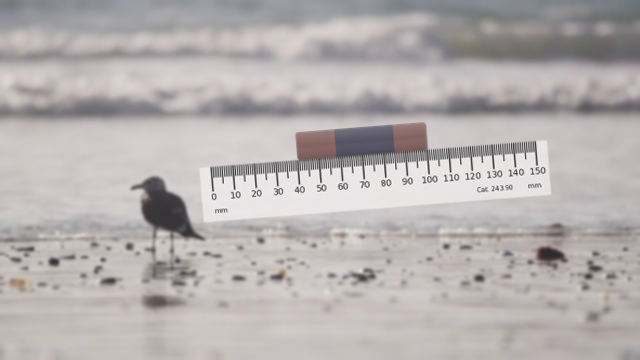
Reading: 60 mm
